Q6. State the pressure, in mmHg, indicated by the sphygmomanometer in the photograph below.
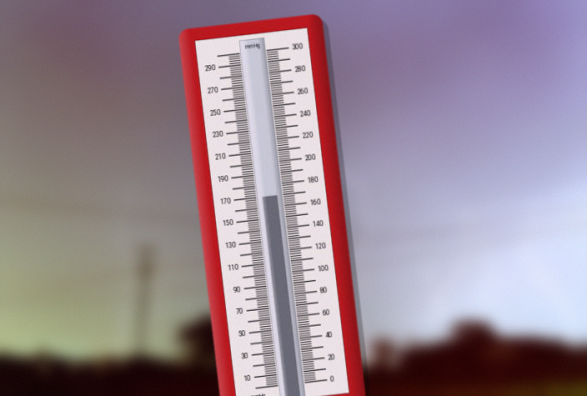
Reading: 170 mmHg
